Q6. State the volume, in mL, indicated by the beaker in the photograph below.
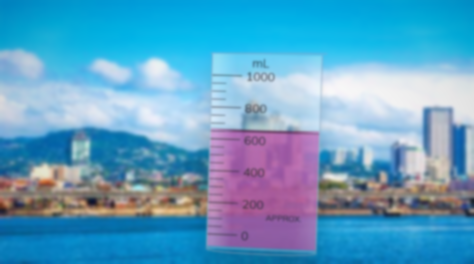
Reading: 650 mL
